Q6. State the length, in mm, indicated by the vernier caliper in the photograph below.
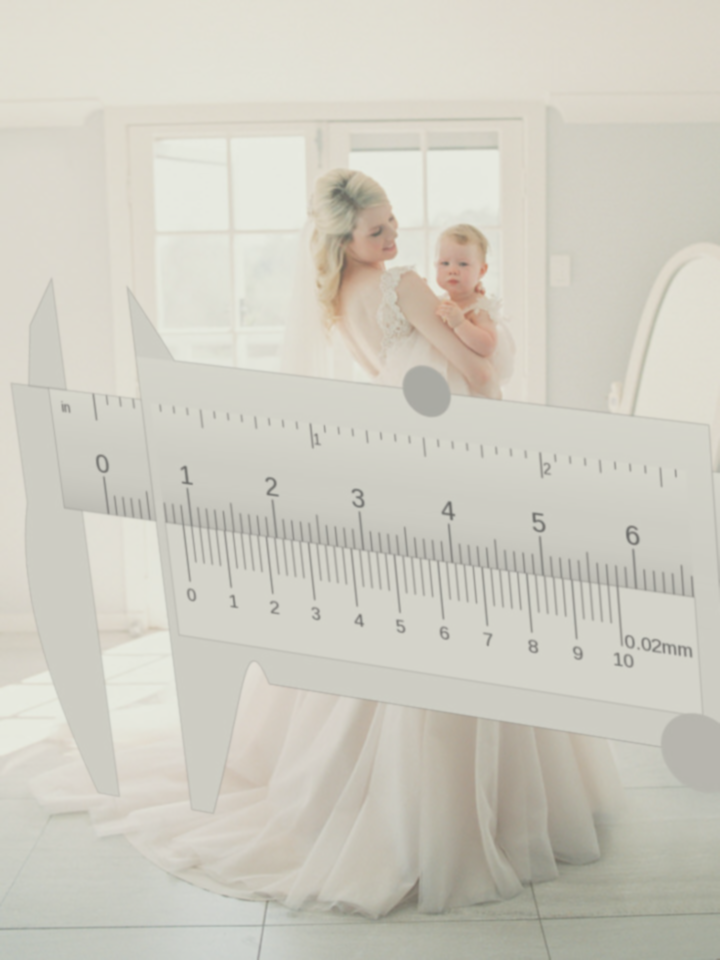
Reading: 9.0 mm
